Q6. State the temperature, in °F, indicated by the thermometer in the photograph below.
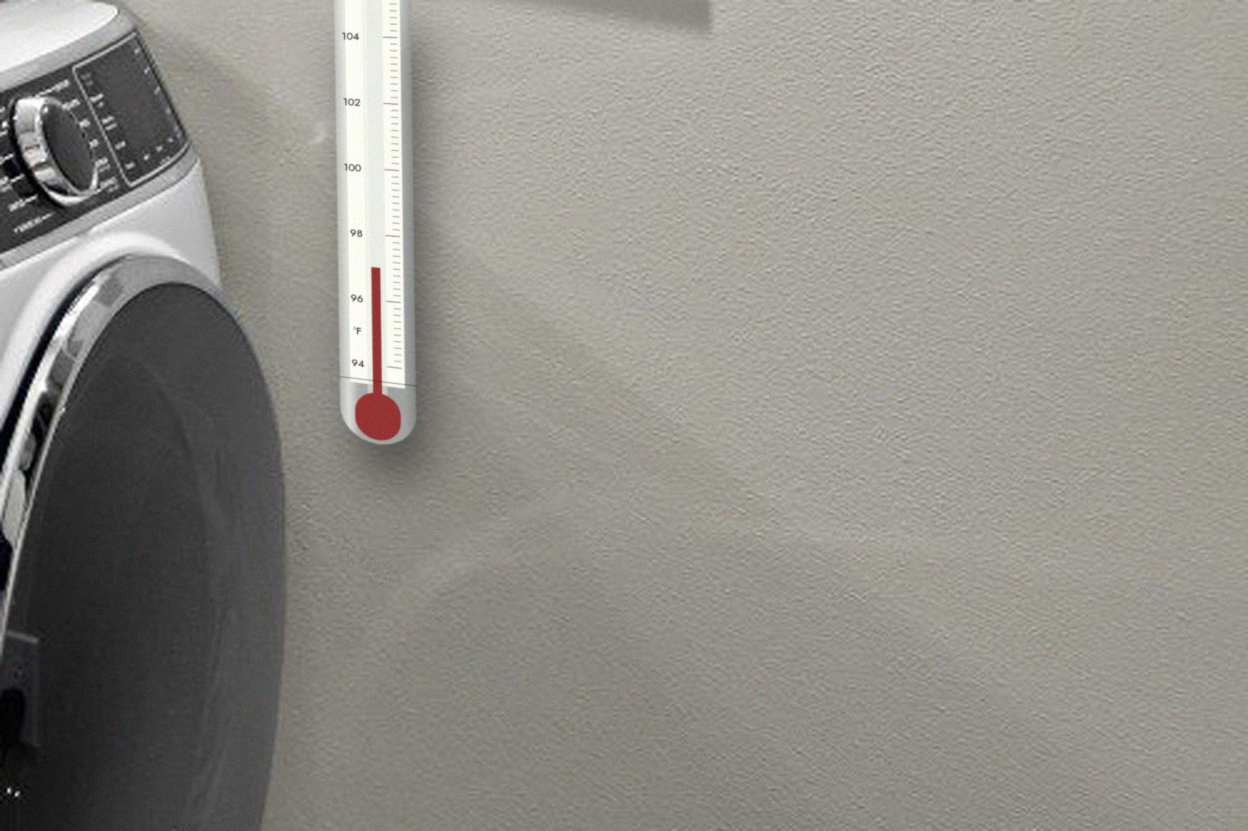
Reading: 97 °F
